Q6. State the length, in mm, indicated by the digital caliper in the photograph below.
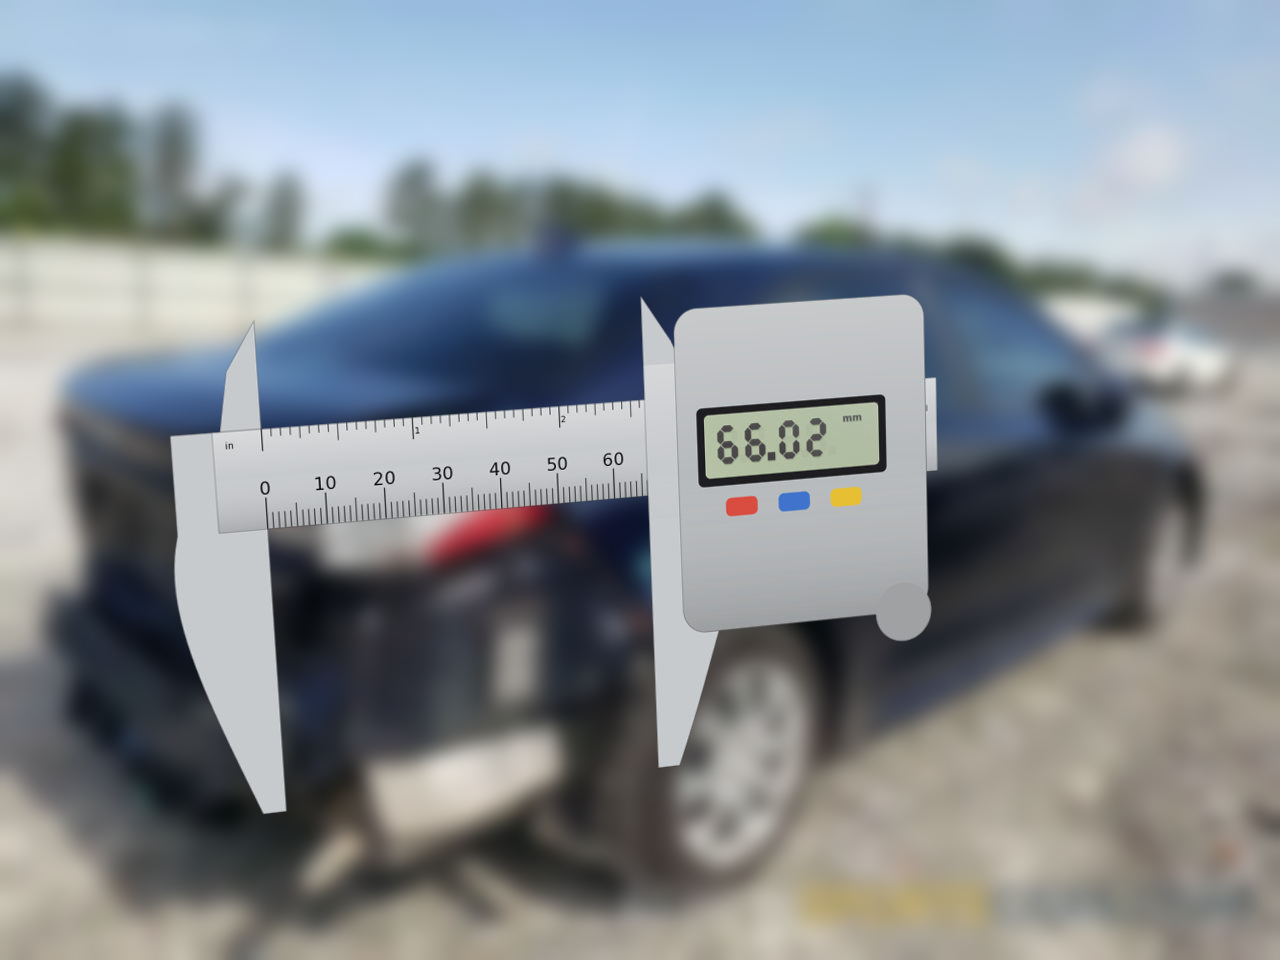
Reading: 66.02 mm
